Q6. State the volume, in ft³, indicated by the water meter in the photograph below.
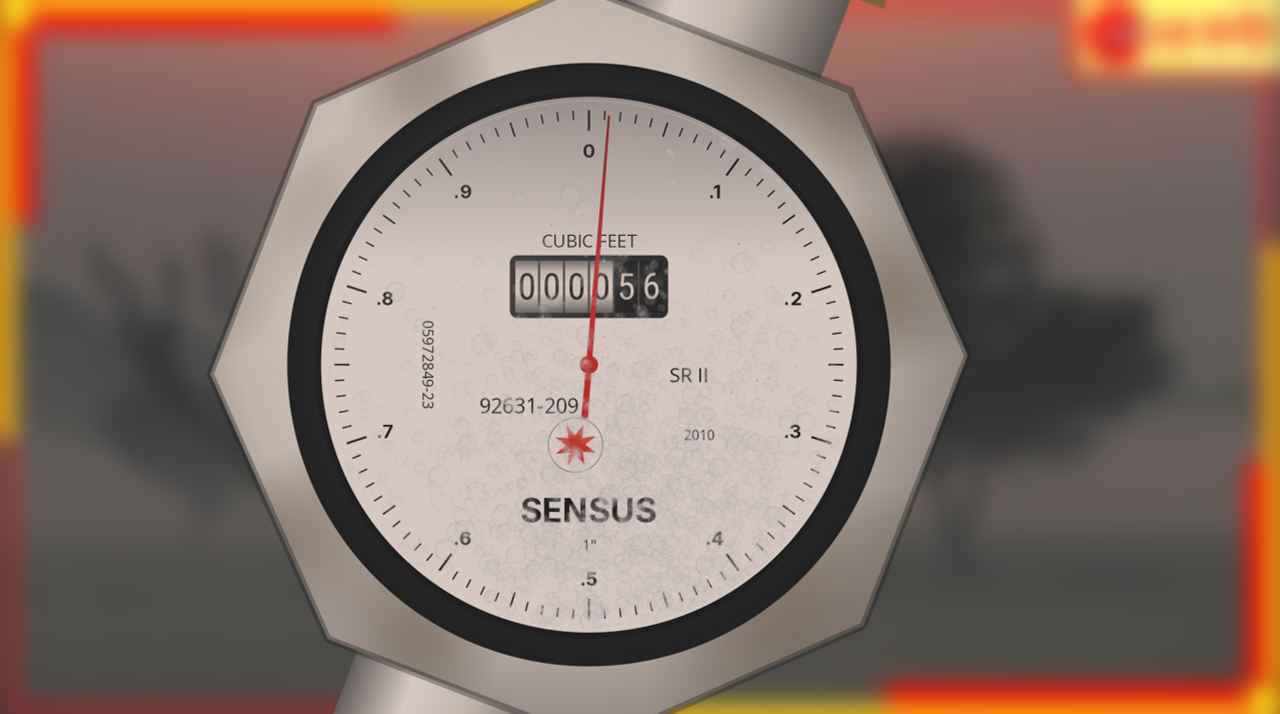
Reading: 56.01 ft³
